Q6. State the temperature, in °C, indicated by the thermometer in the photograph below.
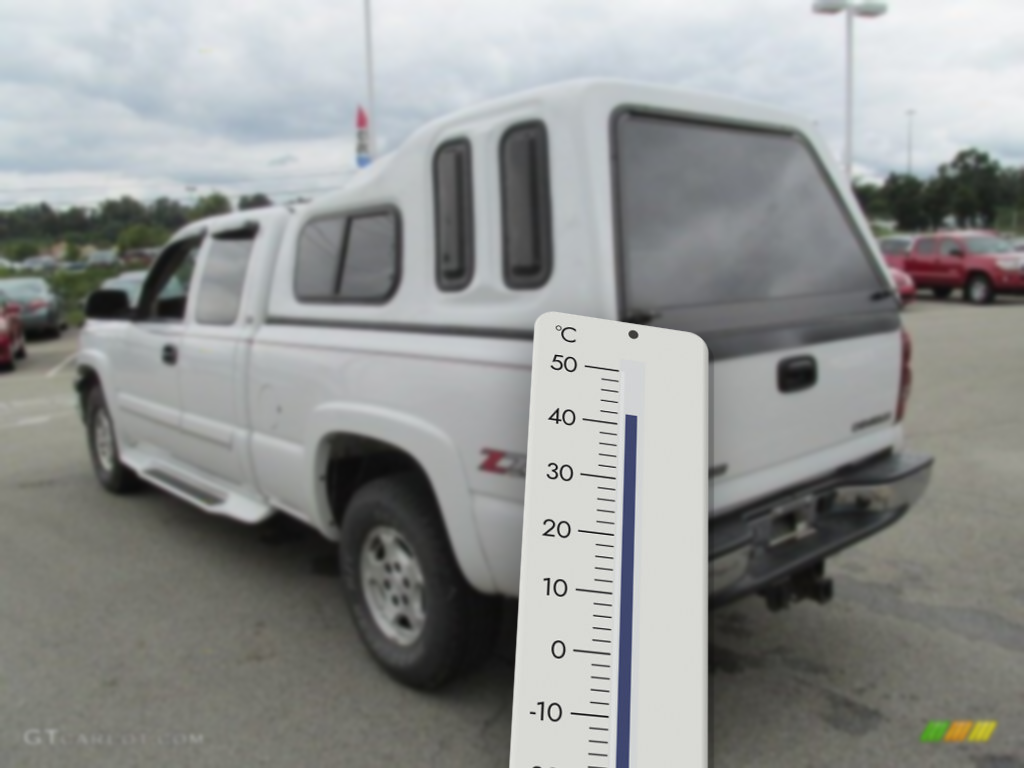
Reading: 42 °C
